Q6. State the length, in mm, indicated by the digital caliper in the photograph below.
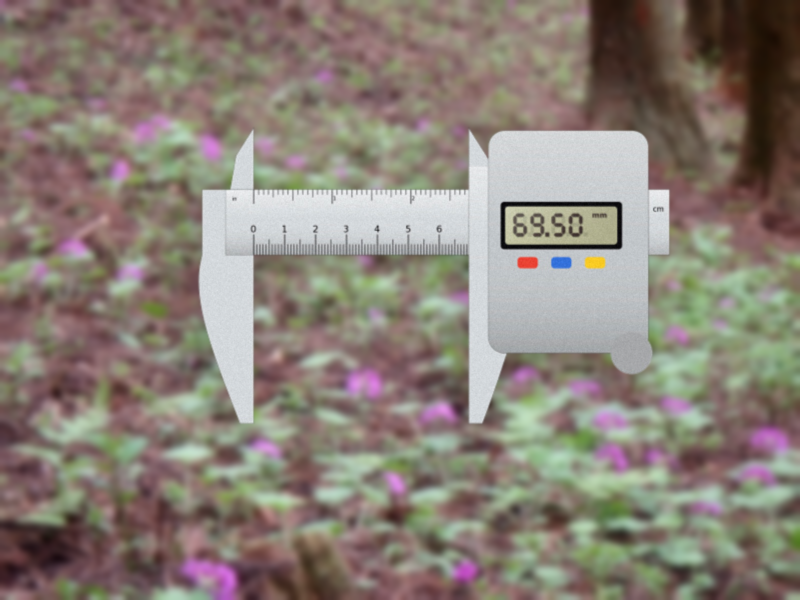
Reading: 69.50 mm
